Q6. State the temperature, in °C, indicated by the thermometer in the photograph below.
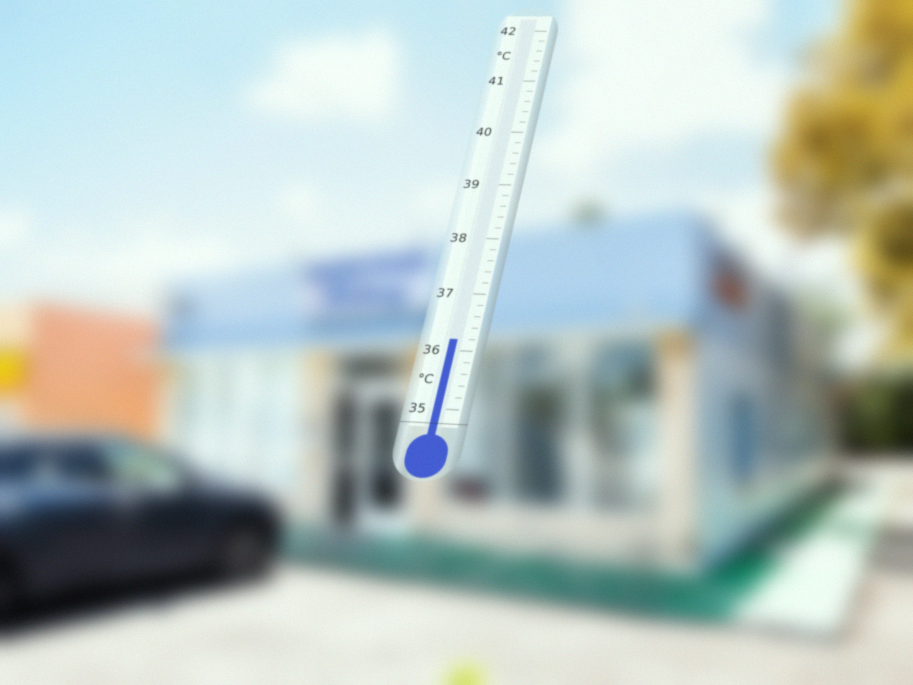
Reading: 36.2 °C
